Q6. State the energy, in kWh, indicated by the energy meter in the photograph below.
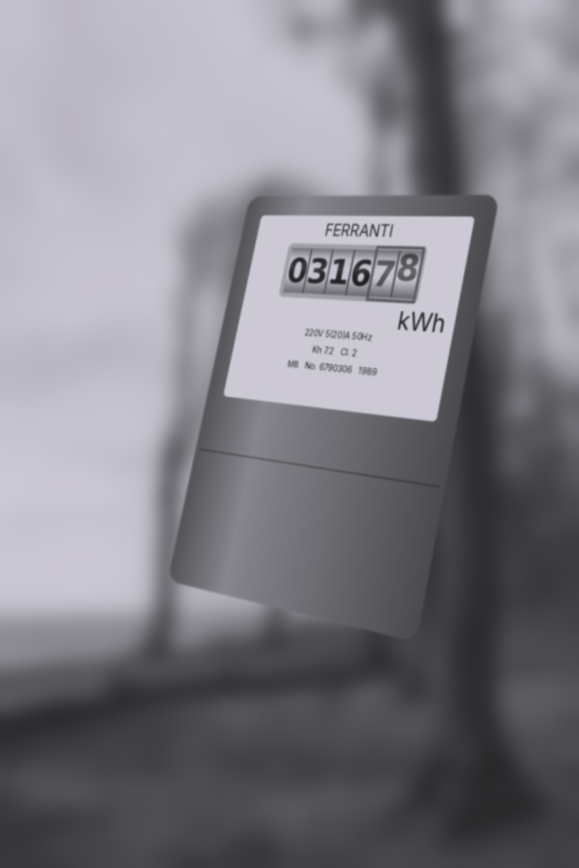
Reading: 316.78 kWh
